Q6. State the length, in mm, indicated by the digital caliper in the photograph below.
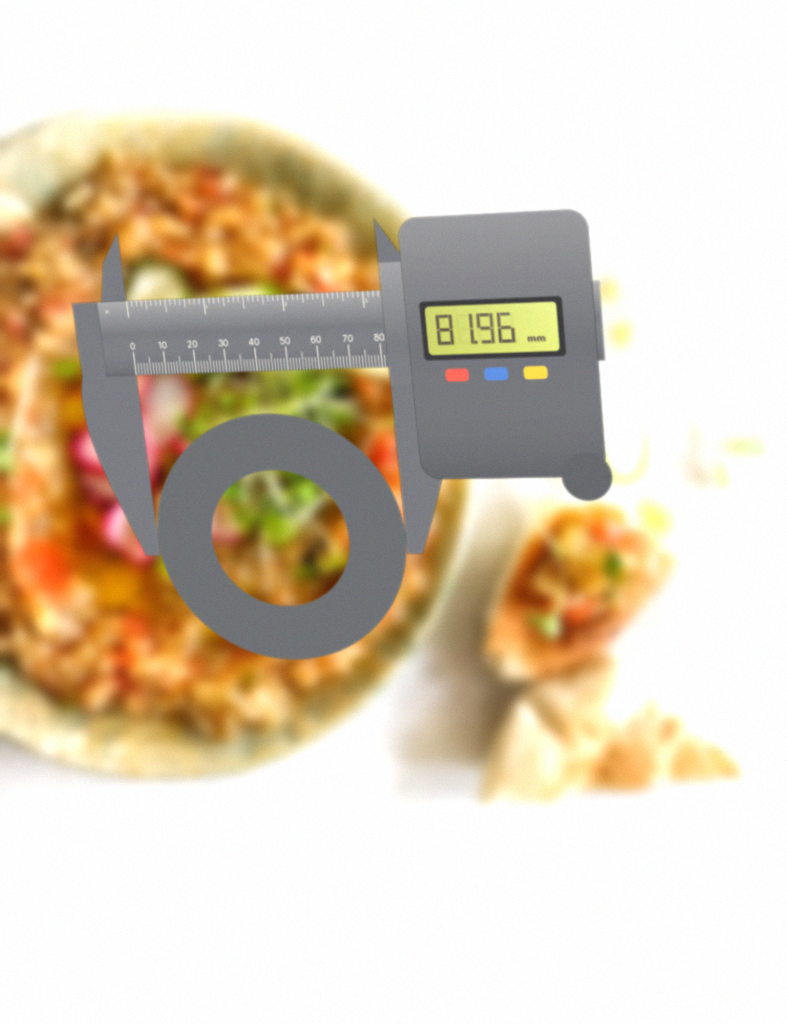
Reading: 81.96 mm
